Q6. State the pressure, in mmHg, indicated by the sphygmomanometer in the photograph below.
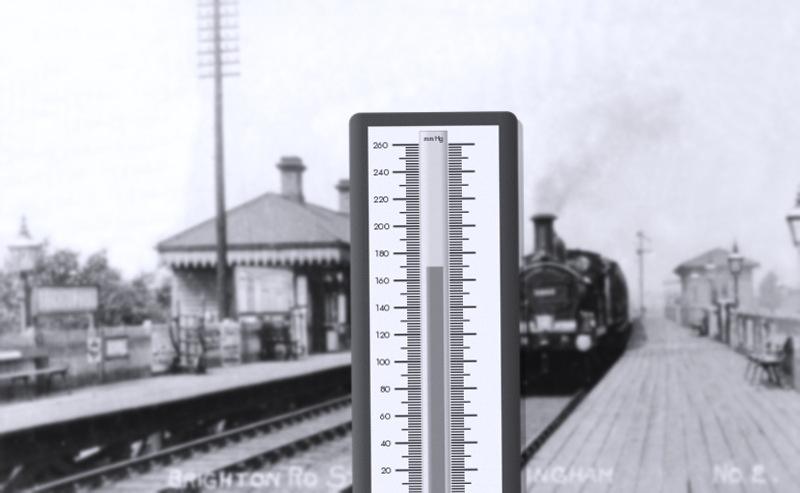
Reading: 170 mmHg
